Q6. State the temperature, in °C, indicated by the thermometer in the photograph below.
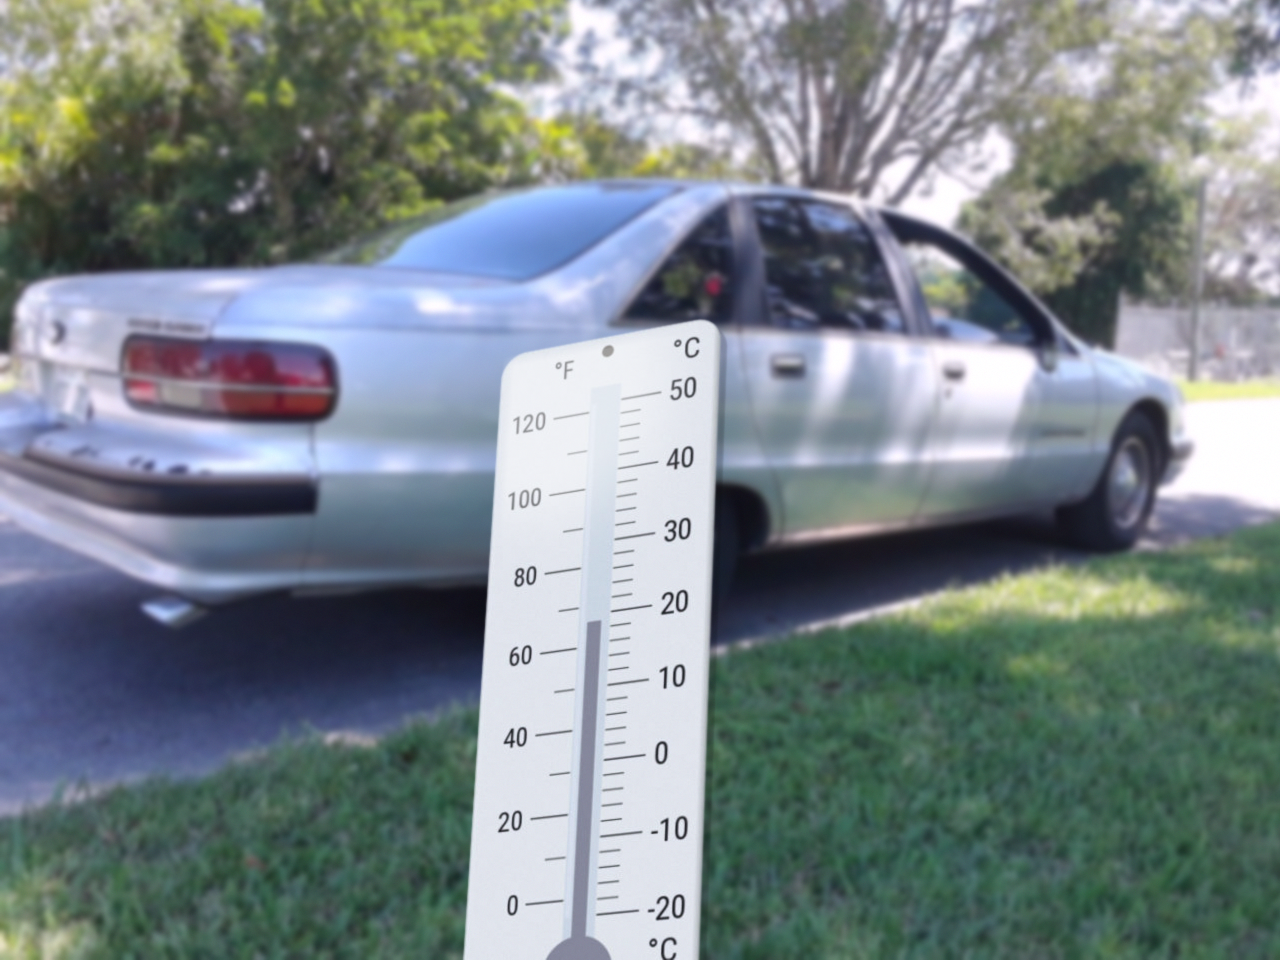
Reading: 19 °C
